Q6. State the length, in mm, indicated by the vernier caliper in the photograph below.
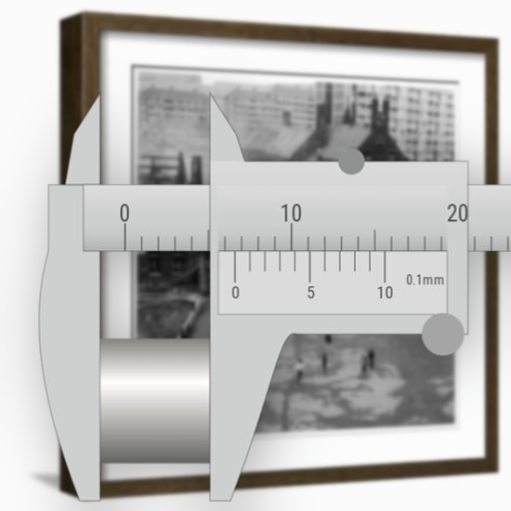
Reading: 6.6 mm
